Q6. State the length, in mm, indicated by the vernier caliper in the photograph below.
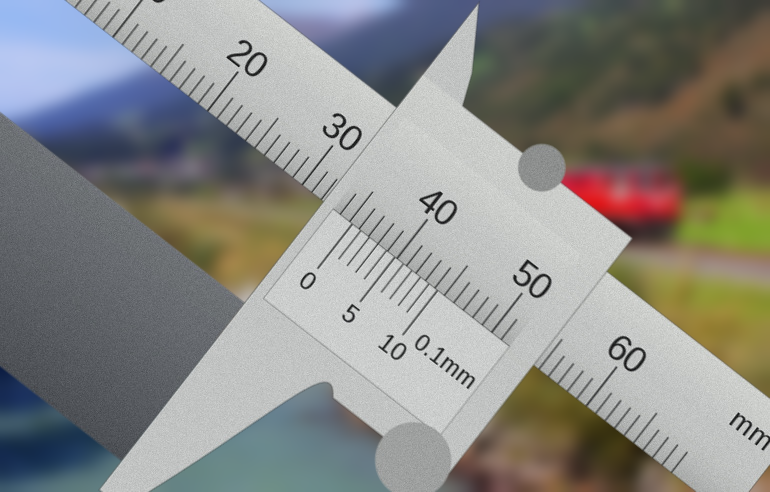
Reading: 35.3 mm
